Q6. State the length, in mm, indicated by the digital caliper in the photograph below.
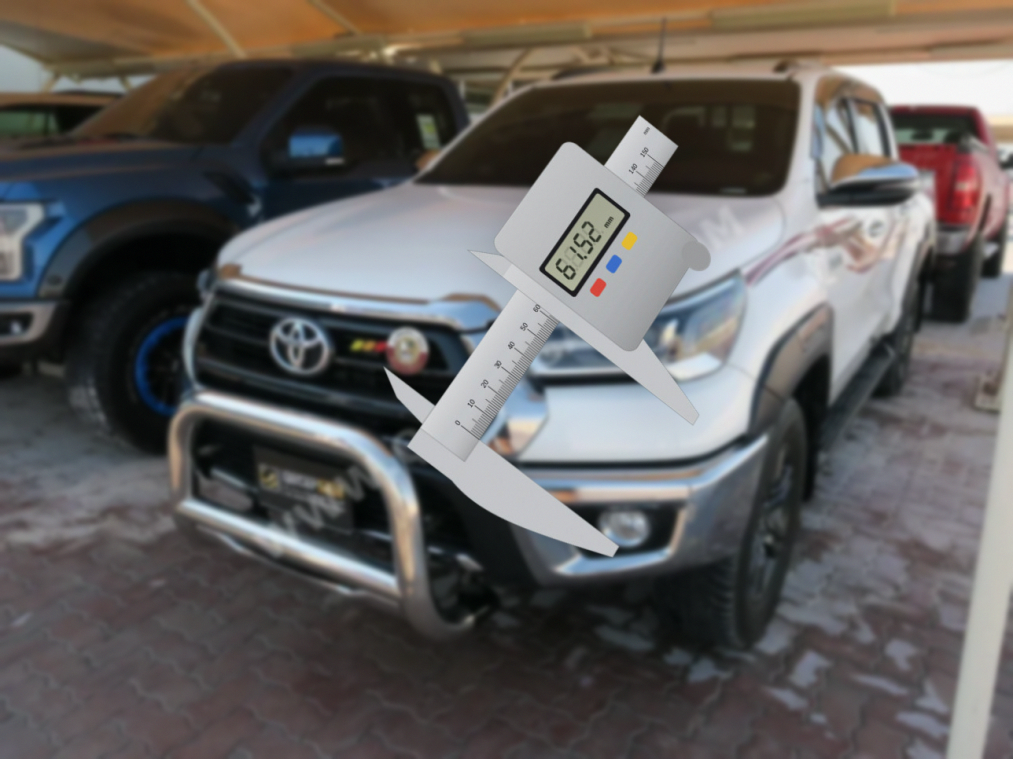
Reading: 61.52 mm
